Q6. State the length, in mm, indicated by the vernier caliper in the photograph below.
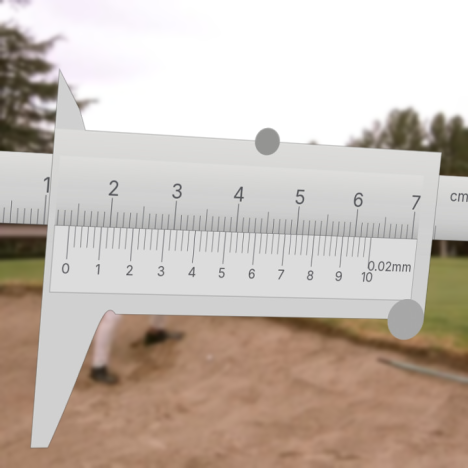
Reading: 13.8 mm
